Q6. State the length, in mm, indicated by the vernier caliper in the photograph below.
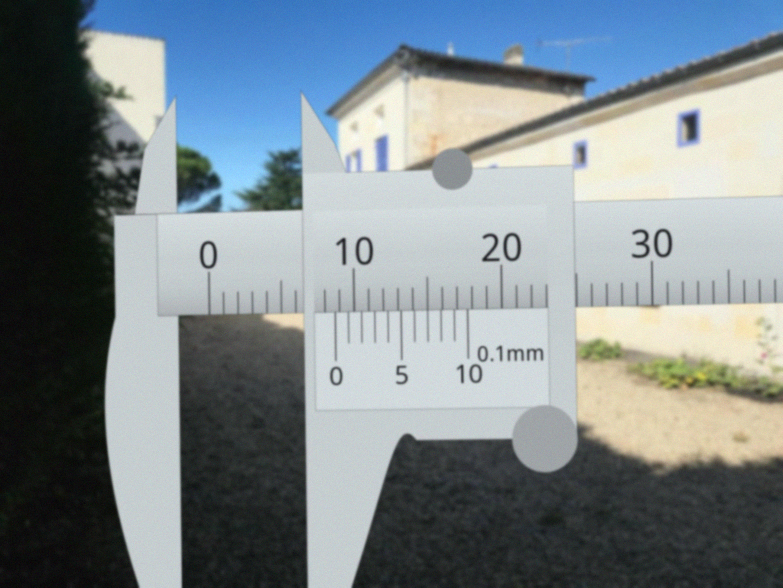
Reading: 8.7 mm
